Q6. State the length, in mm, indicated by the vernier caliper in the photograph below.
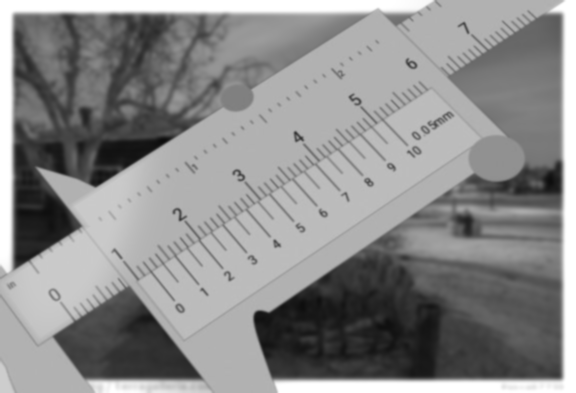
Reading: 12.0 mm
